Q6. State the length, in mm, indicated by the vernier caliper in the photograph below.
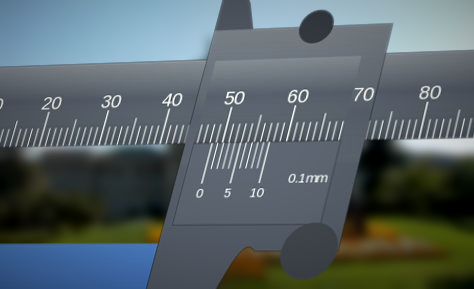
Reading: 48.4 mm
